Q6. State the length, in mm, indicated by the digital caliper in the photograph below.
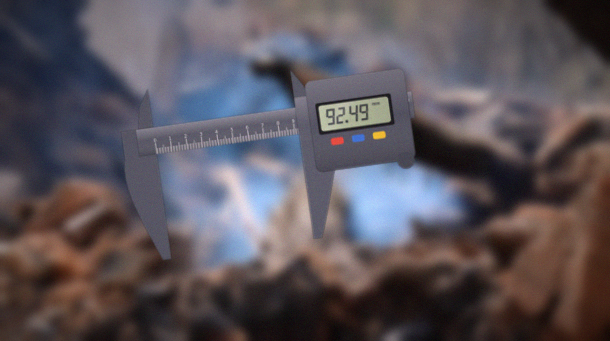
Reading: 92.49 mm
